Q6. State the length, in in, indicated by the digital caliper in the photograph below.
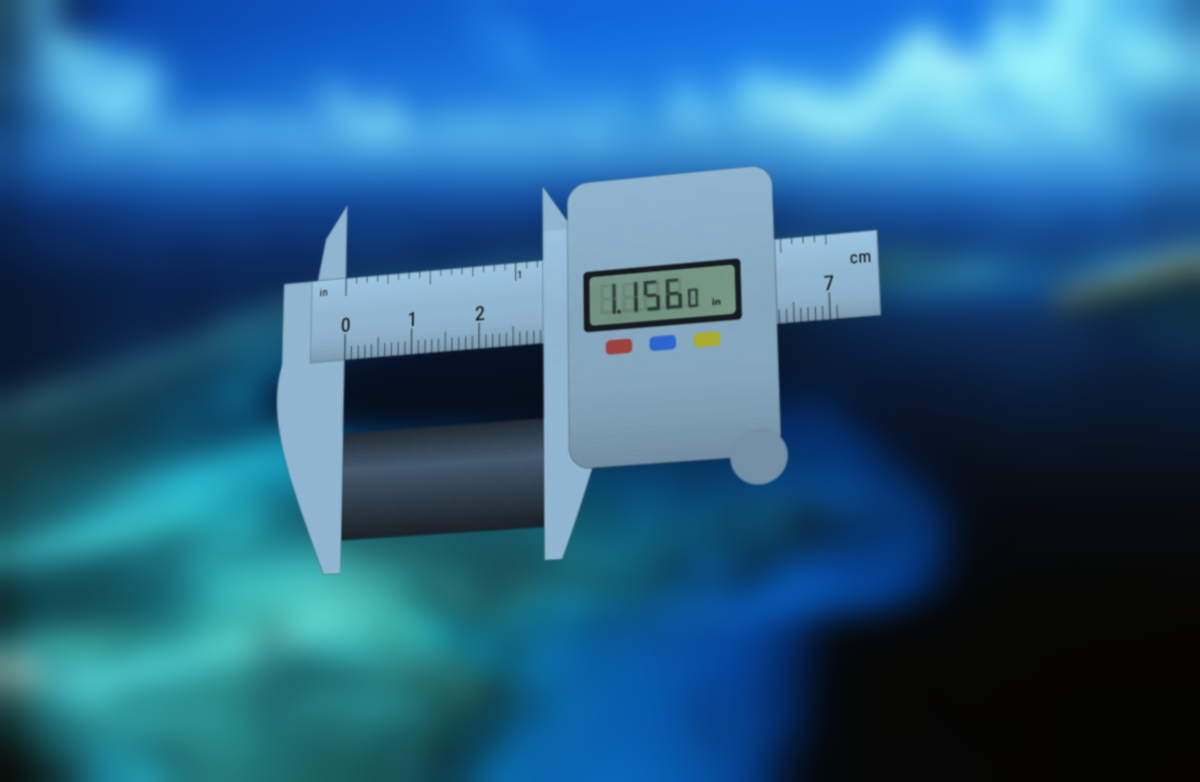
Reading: 1.1560 in
